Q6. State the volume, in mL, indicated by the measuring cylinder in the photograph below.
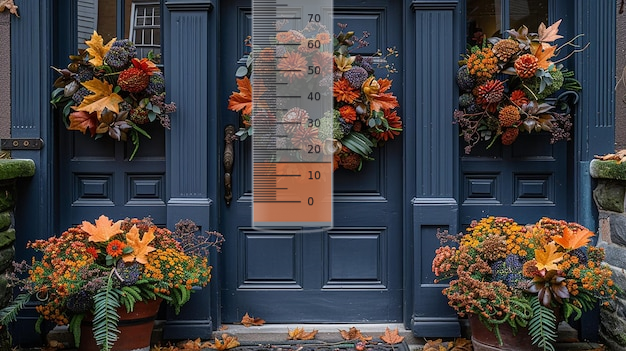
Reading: 15 mL
